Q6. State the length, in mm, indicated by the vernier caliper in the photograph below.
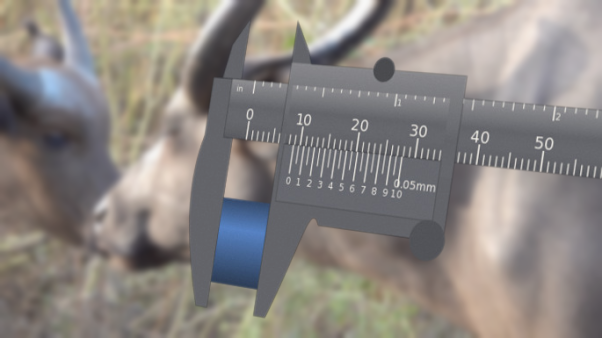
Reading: 8.8 mm
